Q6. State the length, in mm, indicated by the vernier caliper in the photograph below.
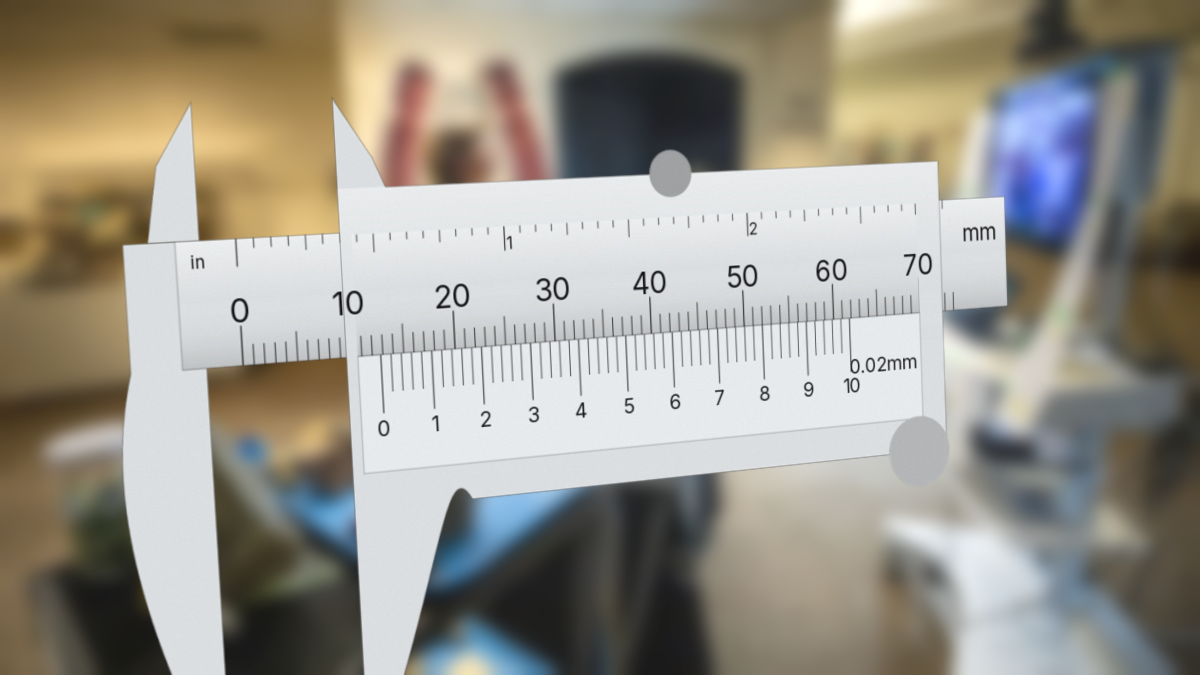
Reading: 12.8 mm
